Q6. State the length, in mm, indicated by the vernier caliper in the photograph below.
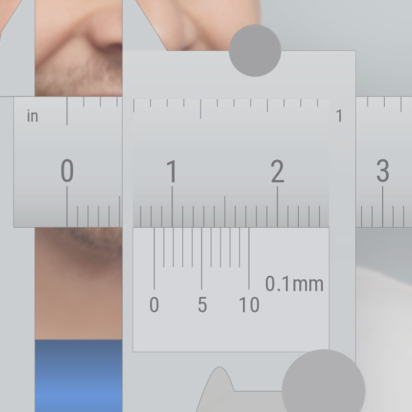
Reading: 8.3 mm
